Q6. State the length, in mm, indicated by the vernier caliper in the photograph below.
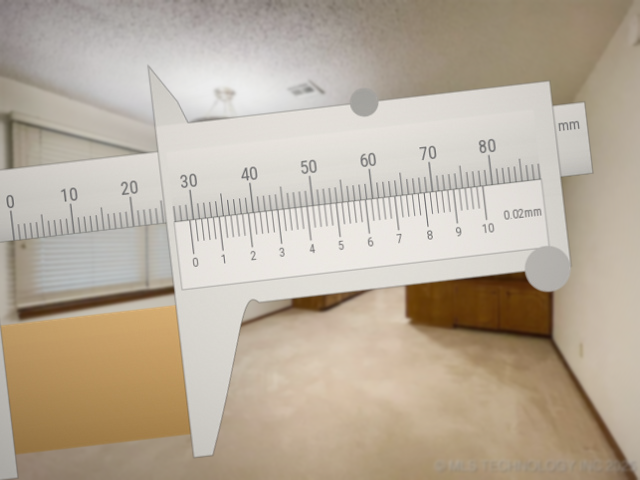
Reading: 29.4 mm
